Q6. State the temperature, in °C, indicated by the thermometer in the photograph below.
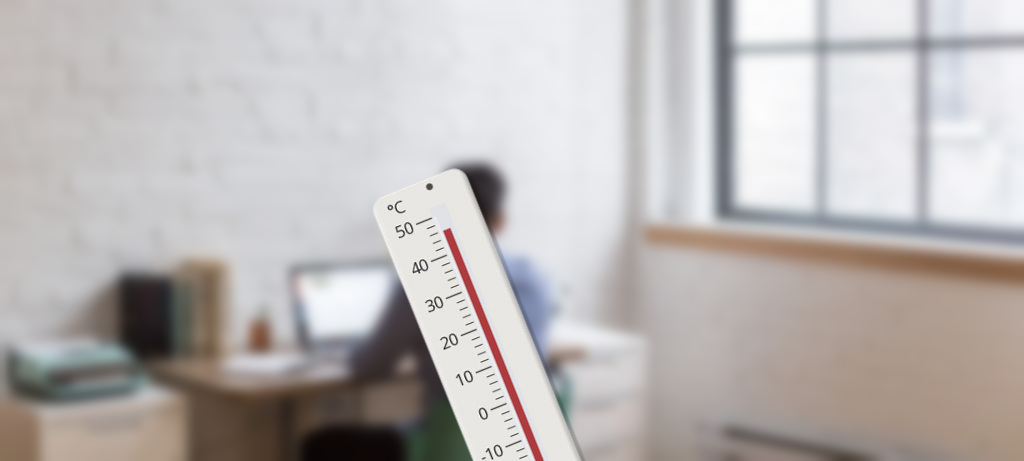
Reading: 46 °C
